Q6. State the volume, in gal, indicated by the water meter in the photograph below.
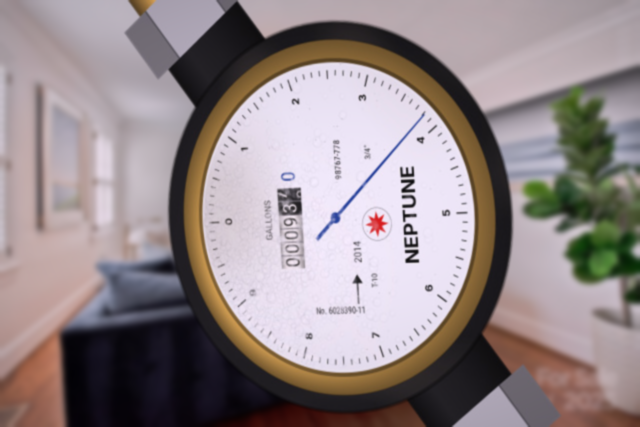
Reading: 9373.8 gal
